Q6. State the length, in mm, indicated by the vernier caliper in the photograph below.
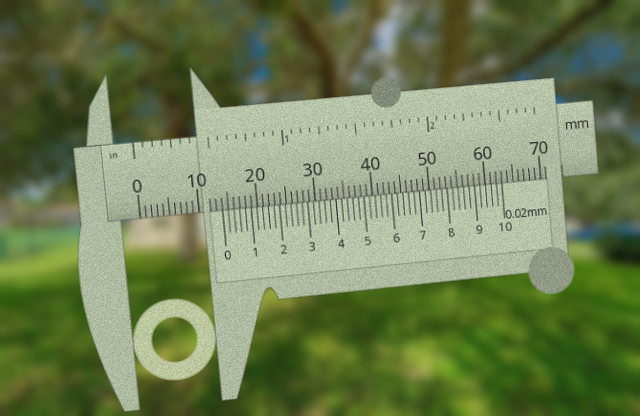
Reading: 14.0 mm
